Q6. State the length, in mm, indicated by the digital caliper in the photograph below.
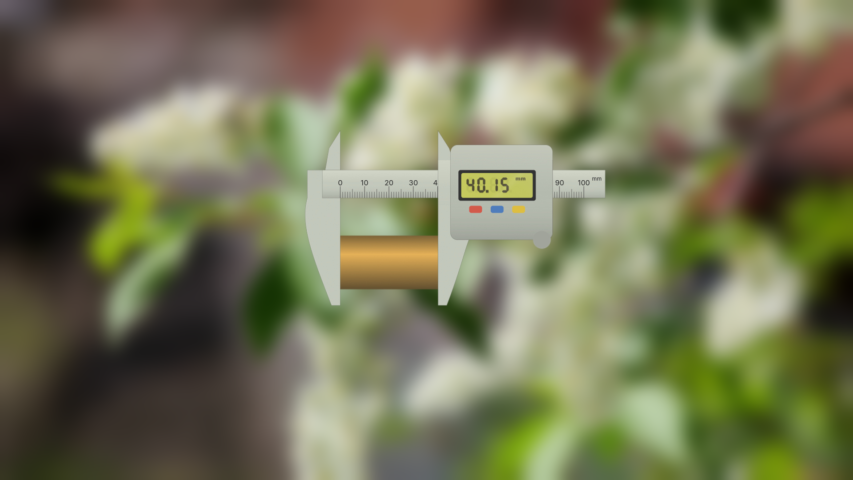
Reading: 40.15 mm
